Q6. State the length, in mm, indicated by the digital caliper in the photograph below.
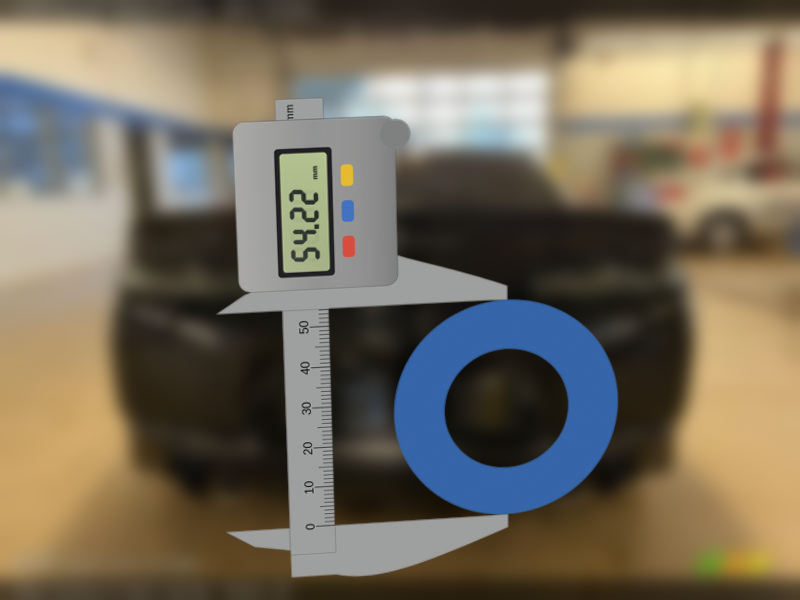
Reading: 54.22 mm
